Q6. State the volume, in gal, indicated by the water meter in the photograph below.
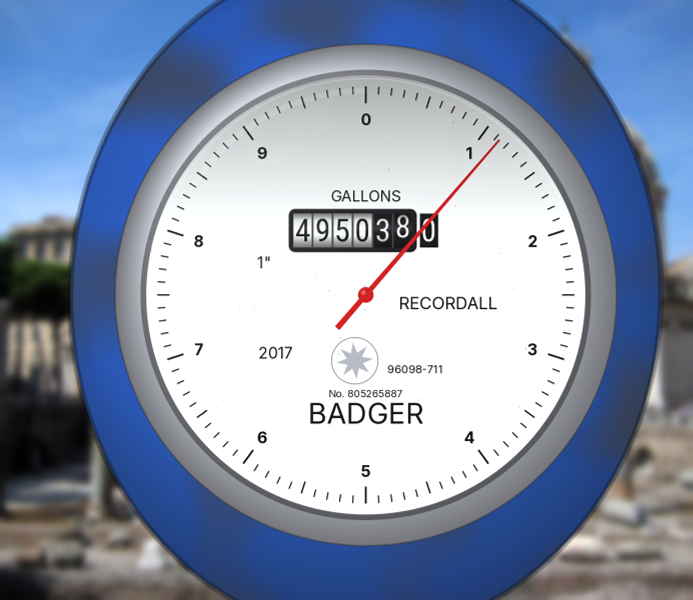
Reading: 4950381.1 gal
